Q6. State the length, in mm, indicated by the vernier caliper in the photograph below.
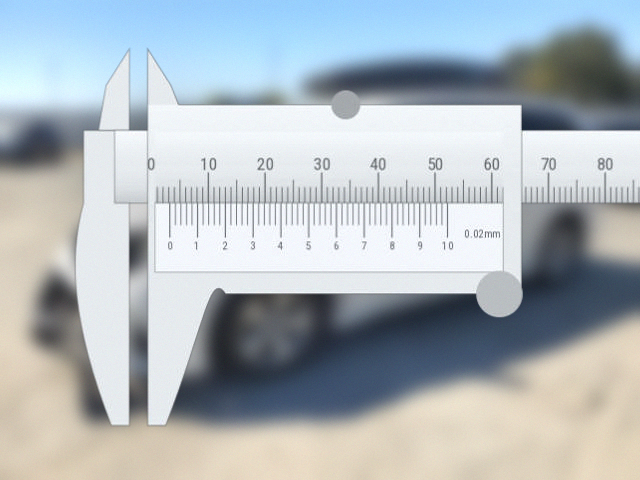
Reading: 3.2 mm
